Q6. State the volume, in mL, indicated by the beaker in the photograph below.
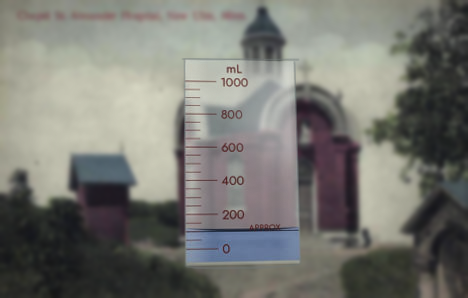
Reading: 100 mL
